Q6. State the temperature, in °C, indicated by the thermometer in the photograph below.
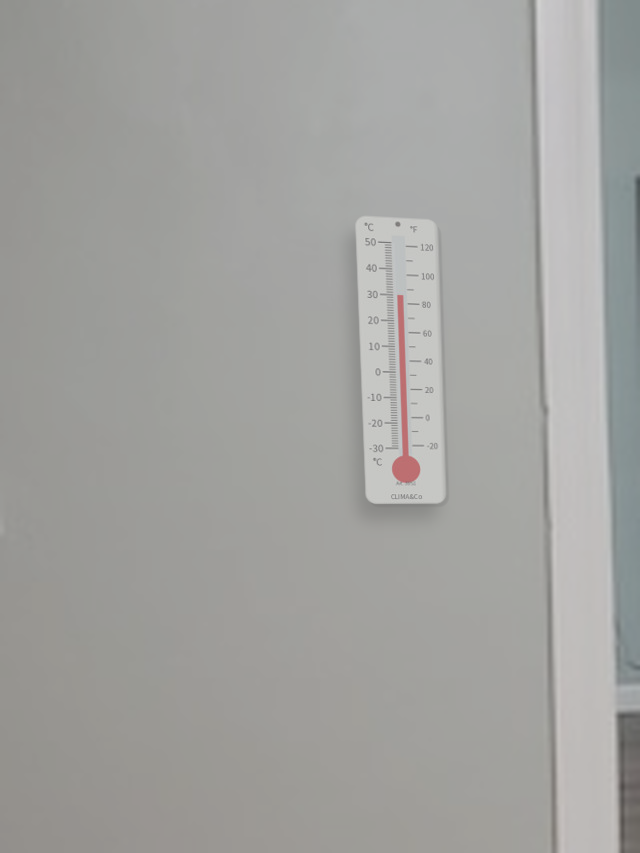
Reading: 30 °C
